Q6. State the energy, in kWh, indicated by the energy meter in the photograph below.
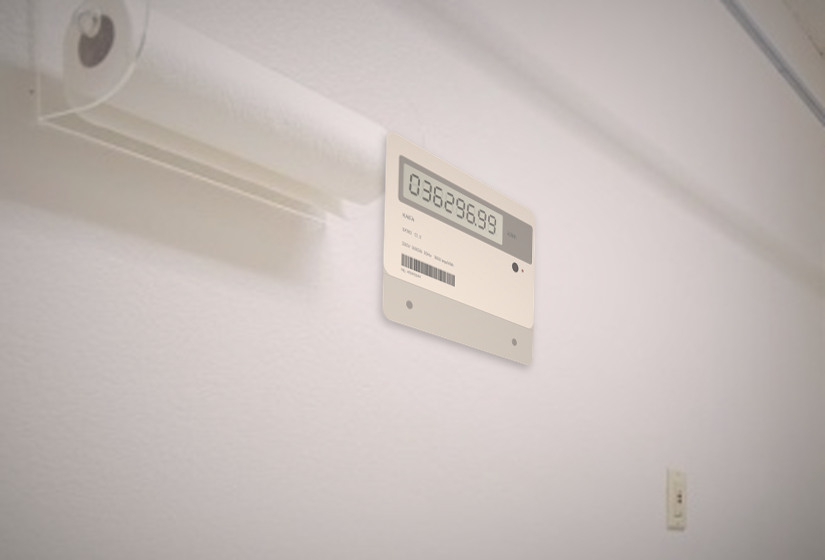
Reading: 36296.99 kWh
